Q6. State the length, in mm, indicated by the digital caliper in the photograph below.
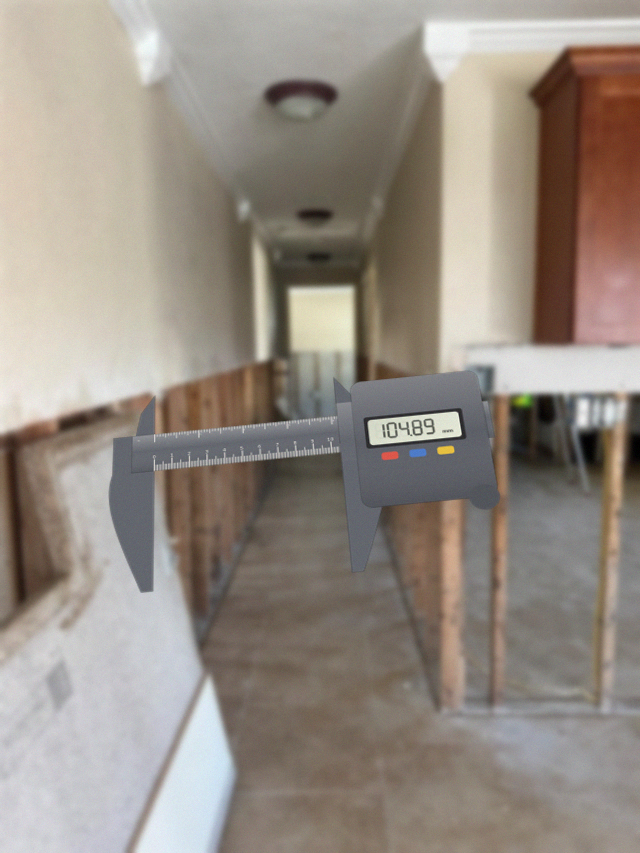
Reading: 104.89 mm
